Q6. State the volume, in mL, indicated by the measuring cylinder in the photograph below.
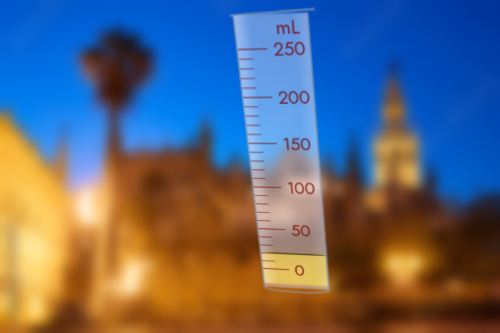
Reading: 20 mL
